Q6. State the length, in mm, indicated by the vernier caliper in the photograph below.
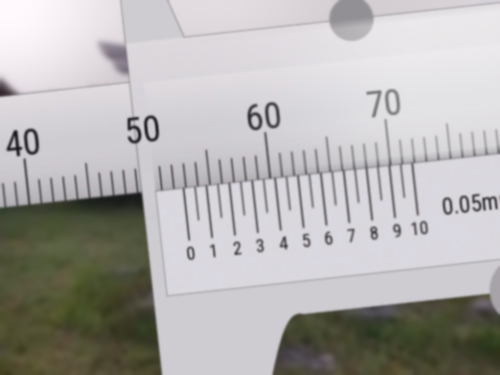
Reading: 52.8 mm
